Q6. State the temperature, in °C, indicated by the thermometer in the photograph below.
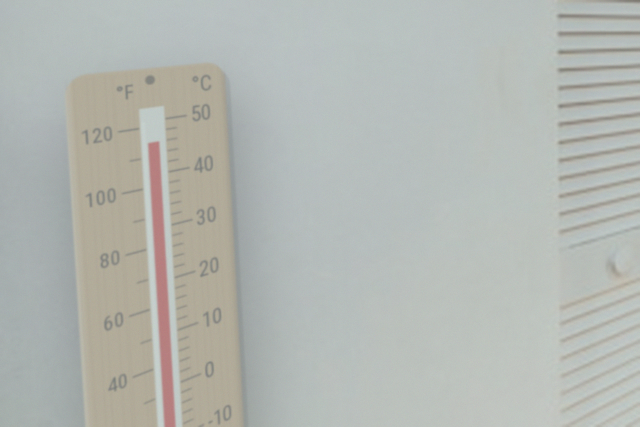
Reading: 46 °C
